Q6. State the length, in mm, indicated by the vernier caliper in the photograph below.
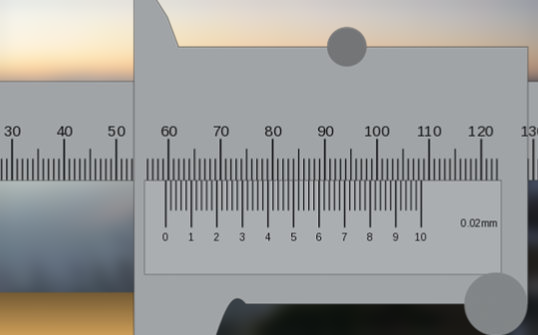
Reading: 59.5 mm
